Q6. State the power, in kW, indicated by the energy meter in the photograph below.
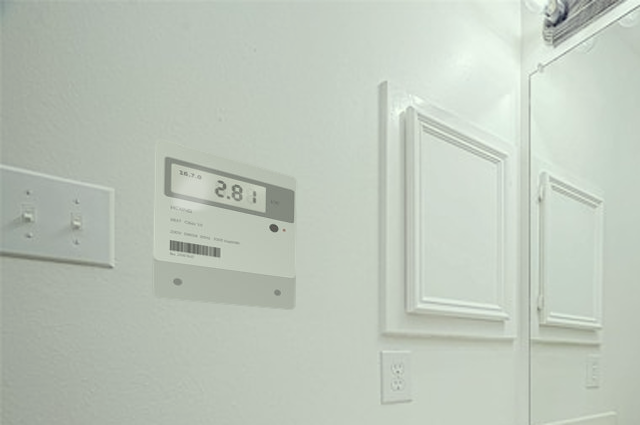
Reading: 2.81 kW
